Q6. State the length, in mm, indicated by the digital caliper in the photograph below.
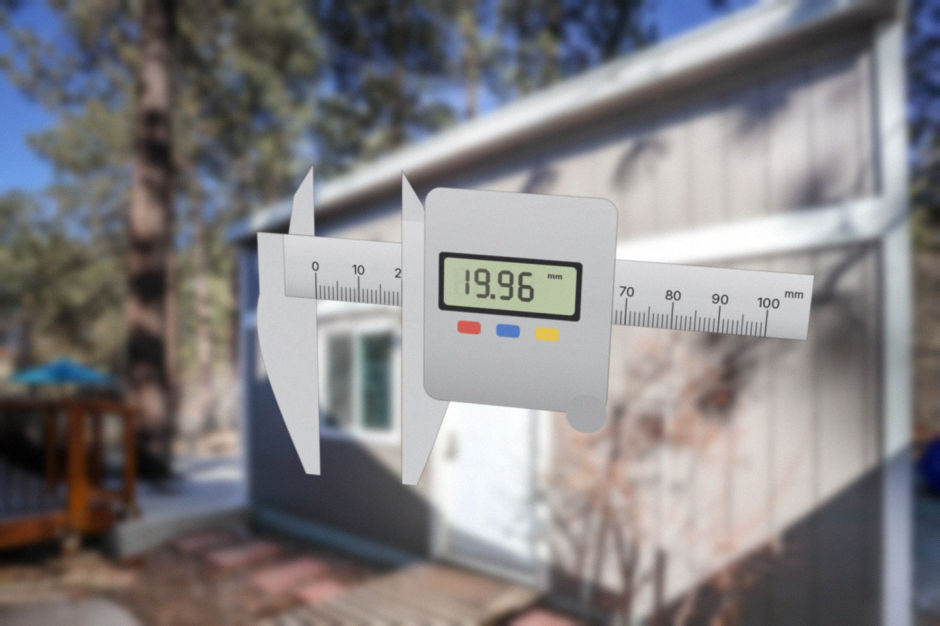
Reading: 19.96 mm
